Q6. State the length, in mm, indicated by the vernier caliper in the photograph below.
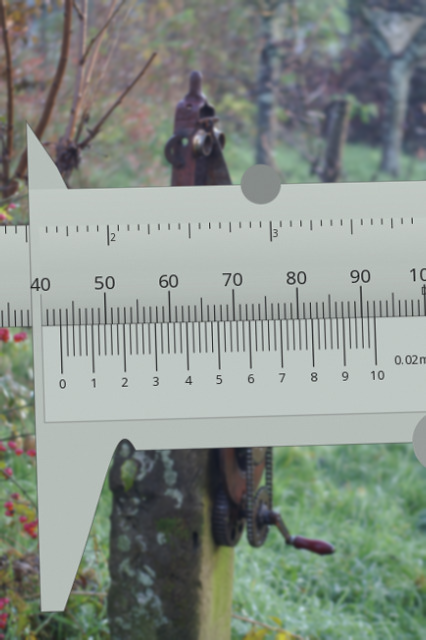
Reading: 43.0 mm
